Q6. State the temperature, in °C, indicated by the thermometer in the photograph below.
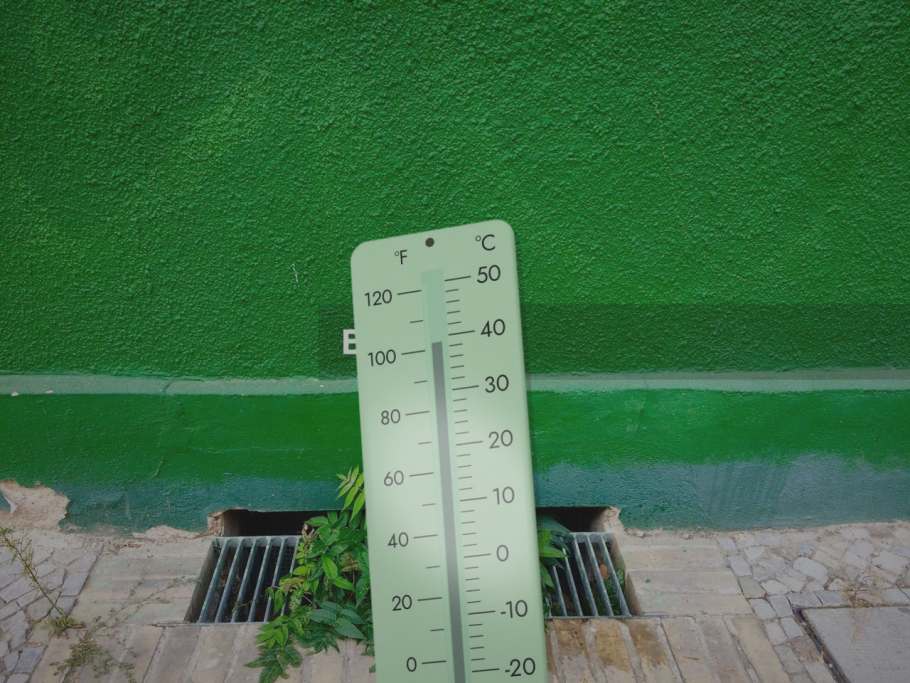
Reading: 39 °C
